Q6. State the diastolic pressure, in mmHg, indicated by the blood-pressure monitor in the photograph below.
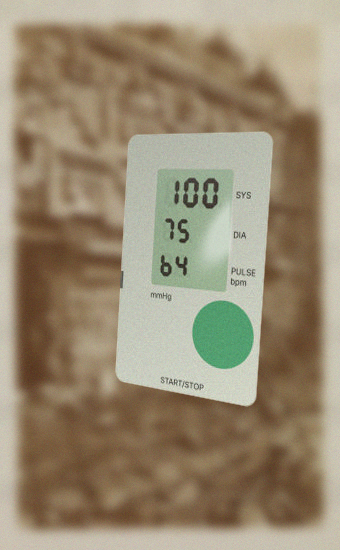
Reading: 75 mmHg
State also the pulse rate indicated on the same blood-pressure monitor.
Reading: 64 bpm
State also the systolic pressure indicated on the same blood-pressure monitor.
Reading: 100 mmHg
